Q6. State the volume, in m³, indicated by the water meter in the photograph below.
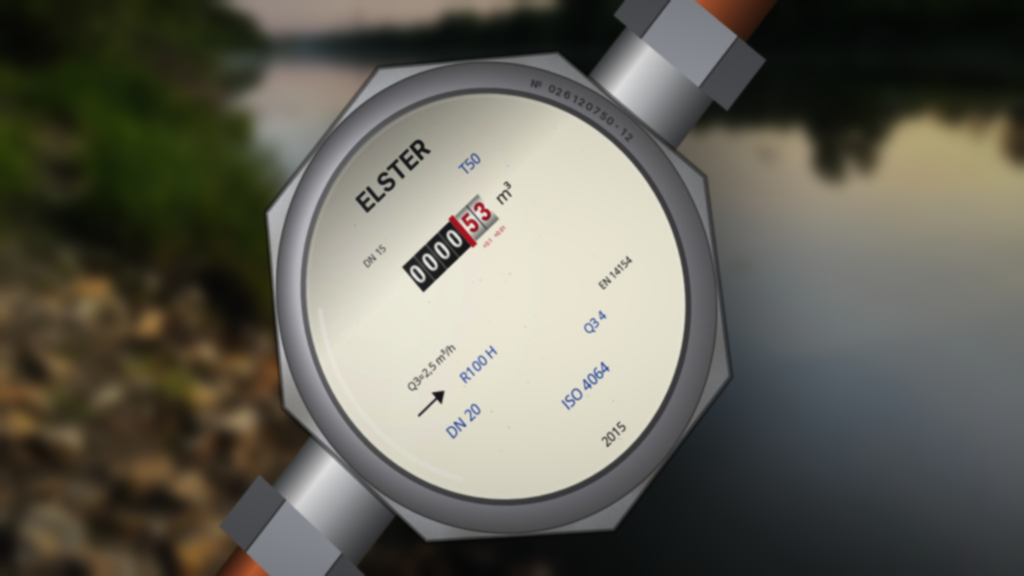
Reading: 0.53 m³
